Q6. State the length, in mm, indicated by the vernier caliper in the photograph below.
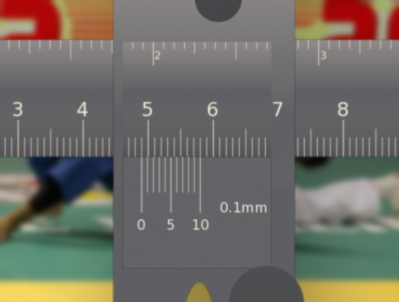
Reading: 49.0 mm
